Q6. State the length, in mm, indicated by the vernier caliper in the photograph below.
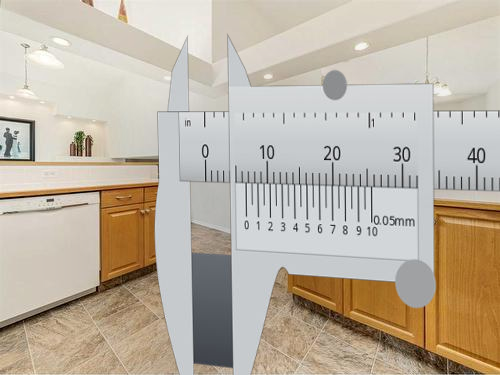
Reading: 6.6 mm
